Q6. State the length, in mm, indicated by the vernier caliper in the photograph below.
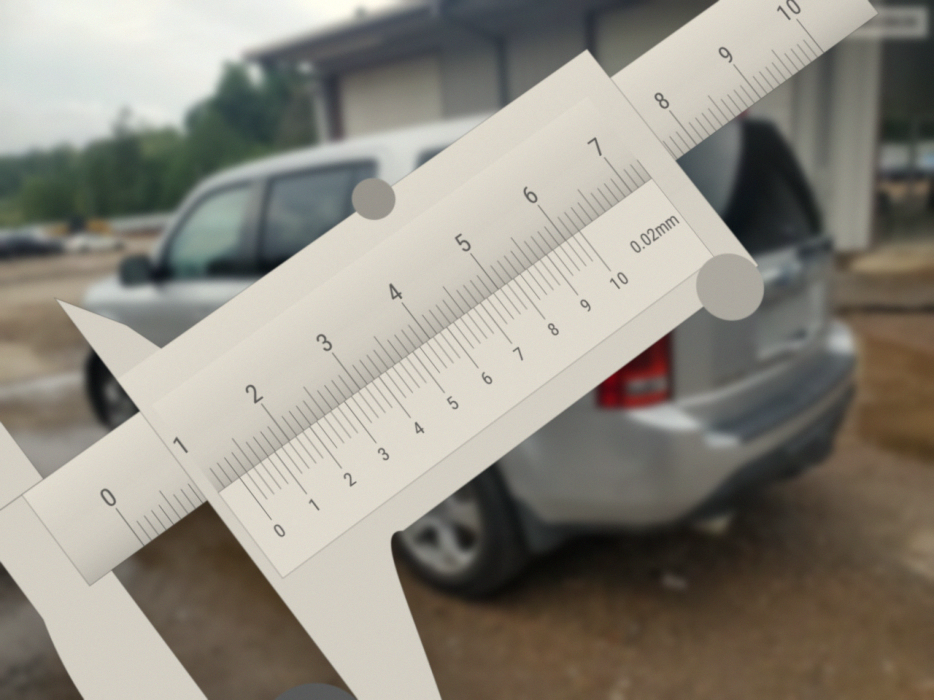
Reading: 13.0 mm
